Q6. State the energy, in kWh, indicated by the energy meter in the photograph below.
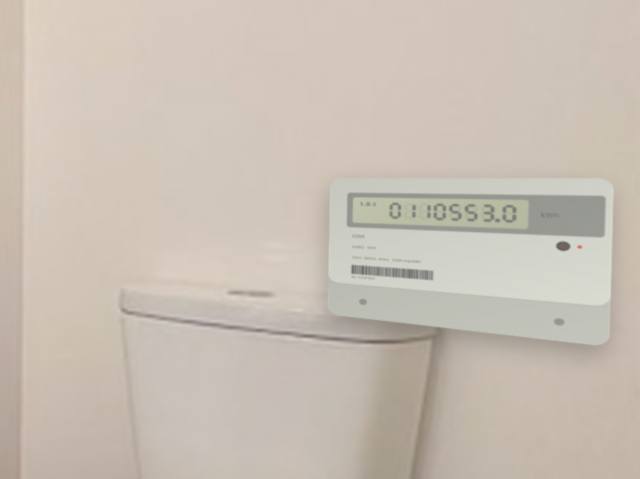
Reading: 110553.0 kWh
